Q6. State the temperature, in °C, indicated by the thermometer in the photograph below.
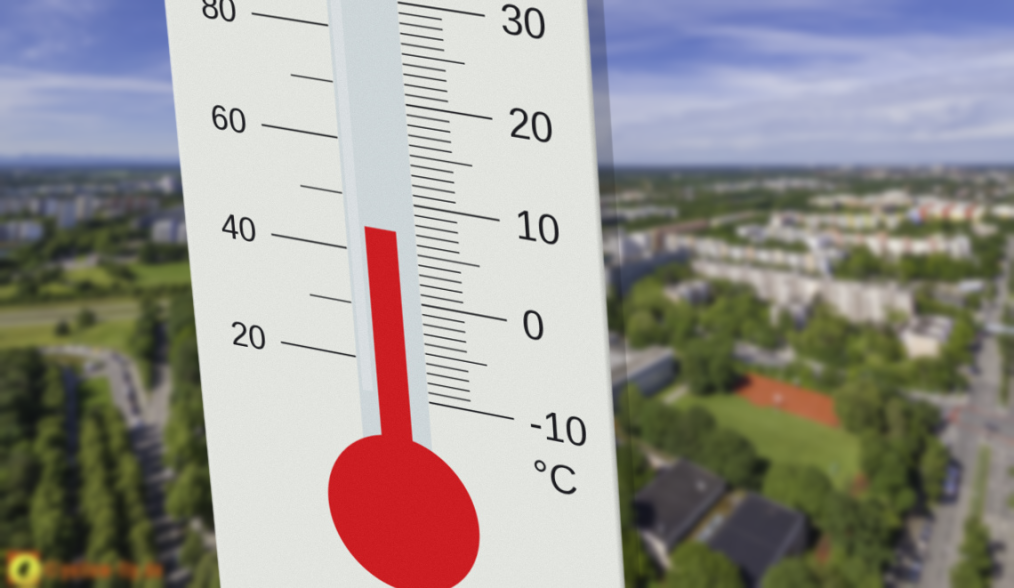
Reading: 7 °C
